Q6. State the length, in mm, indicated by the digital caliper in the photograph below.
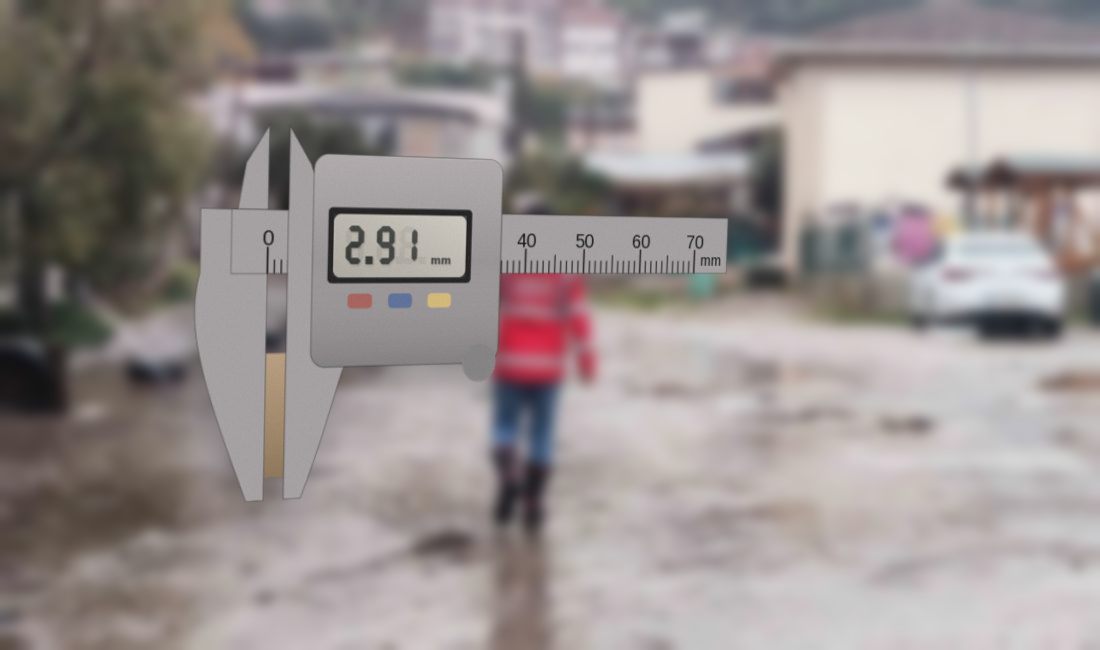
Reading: 2.91 mm
